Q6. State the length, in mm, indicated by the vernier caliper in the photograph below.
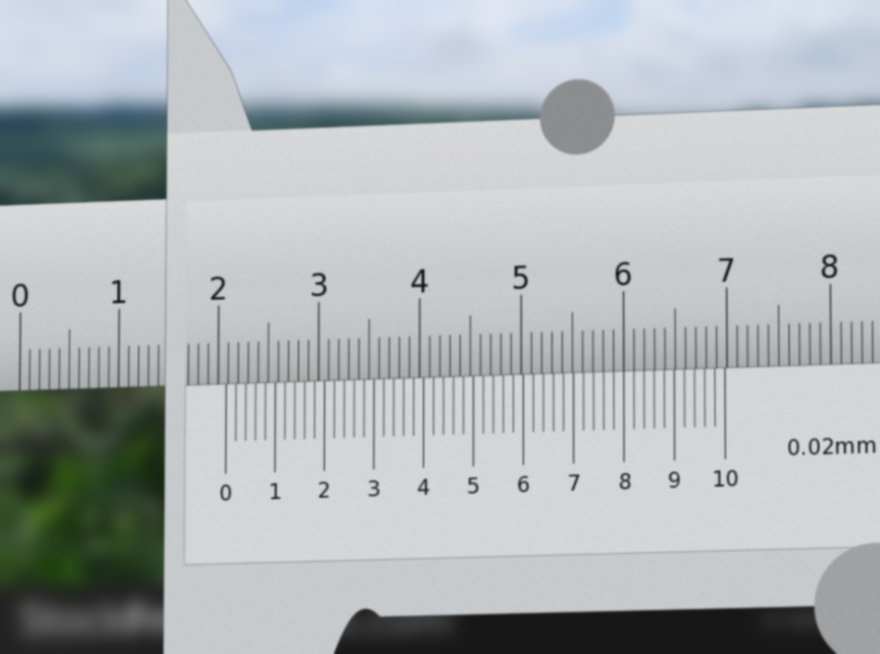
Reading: 20.8 mm
